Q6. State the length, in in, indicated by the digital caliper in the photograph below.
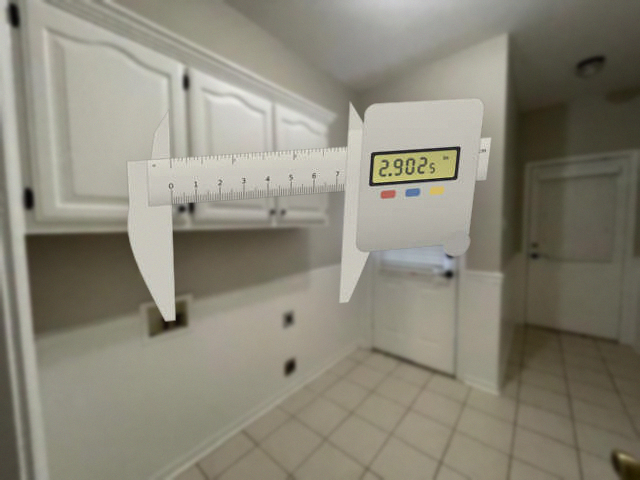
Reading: 2.9025 in
